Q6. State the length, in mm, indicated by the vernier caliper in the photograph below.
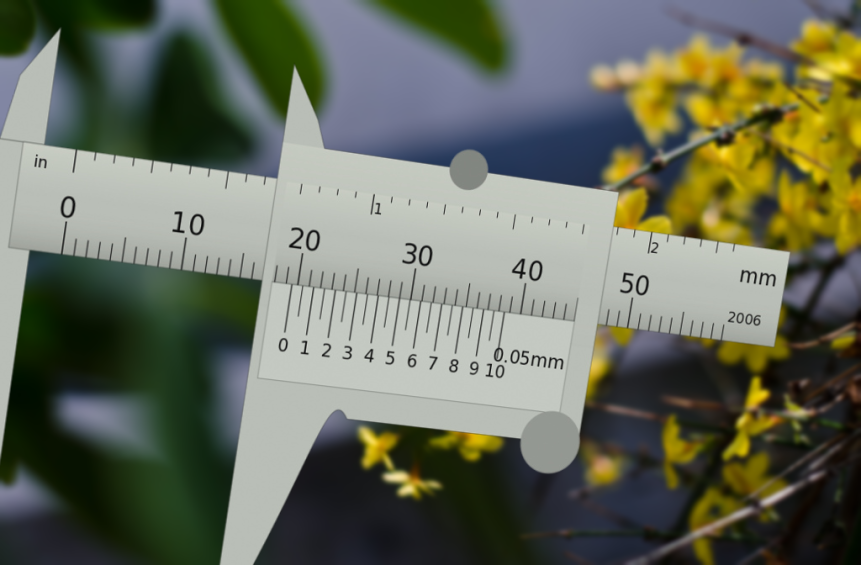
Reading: 19.5 mm
